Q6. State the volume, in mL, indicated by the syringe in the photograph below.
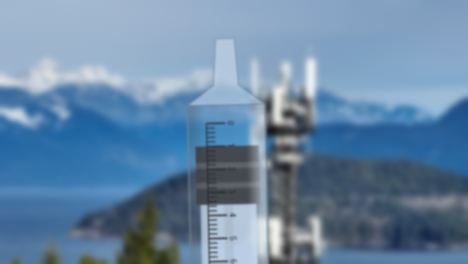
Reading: 1 mL
